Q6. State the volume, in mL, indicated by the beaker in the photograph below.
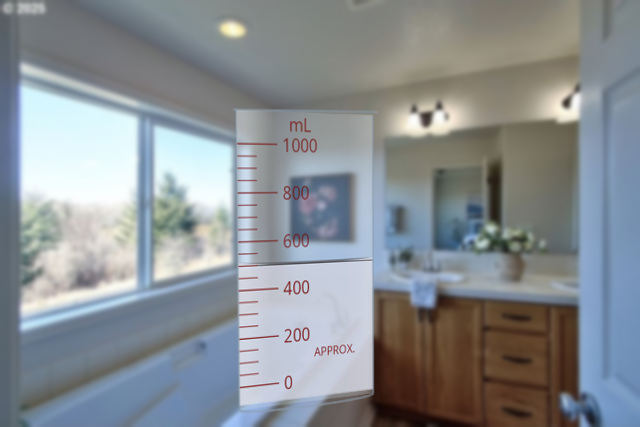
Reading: 500 mL
